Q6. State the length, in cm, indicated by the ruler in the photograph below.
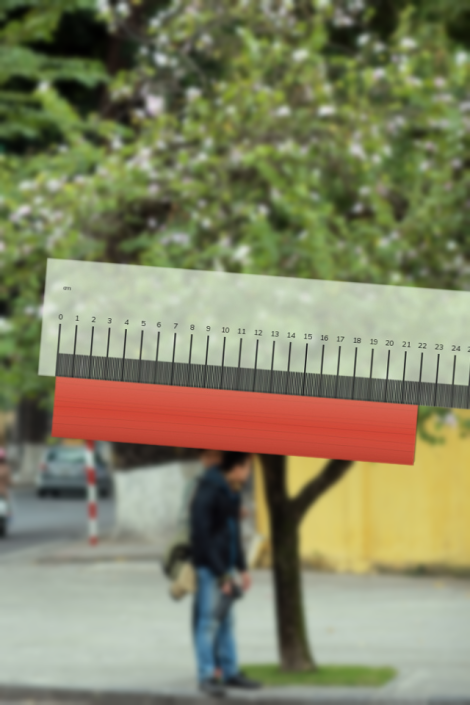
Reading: 22 cm
